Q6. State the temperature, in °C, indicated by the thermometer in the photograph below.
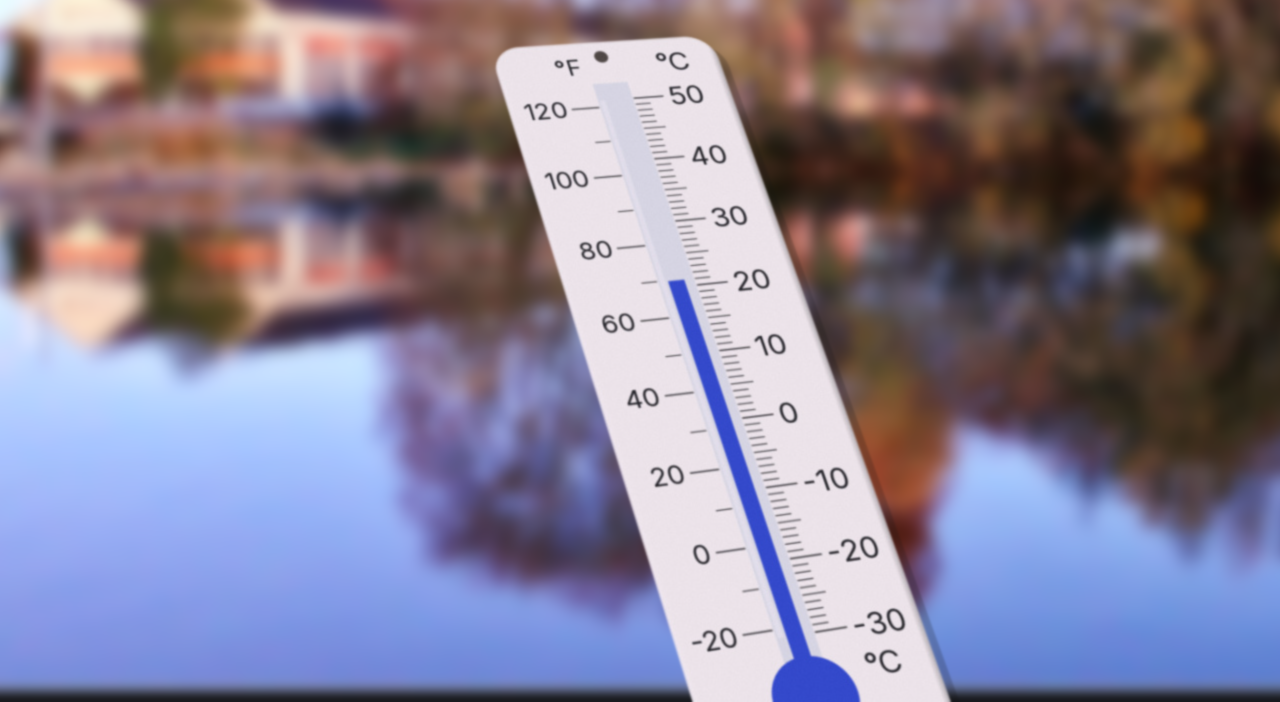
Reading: 21 °C
